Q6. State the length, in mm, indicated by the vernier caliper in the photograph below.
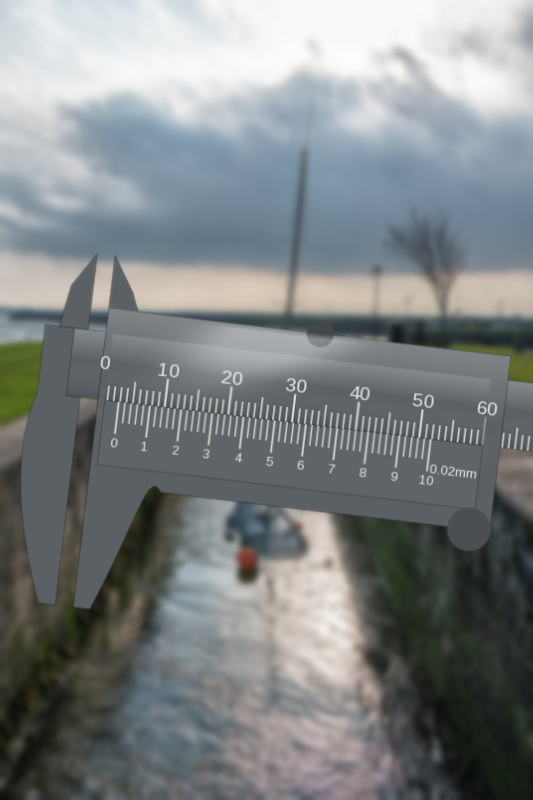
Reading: 2.8 mm
